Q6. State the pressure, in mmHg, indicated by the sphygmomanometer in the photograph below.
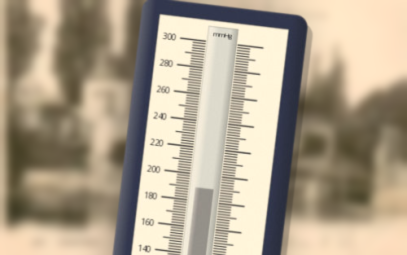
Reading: 190 mmHg
